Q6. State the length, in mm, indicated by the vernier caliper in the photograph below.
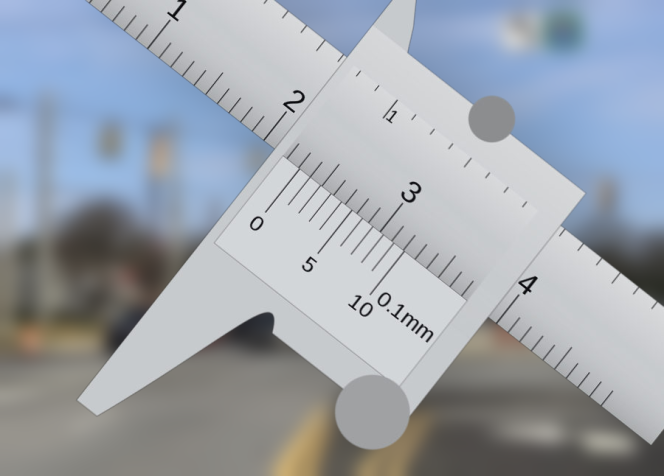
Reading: 23.1 mm
